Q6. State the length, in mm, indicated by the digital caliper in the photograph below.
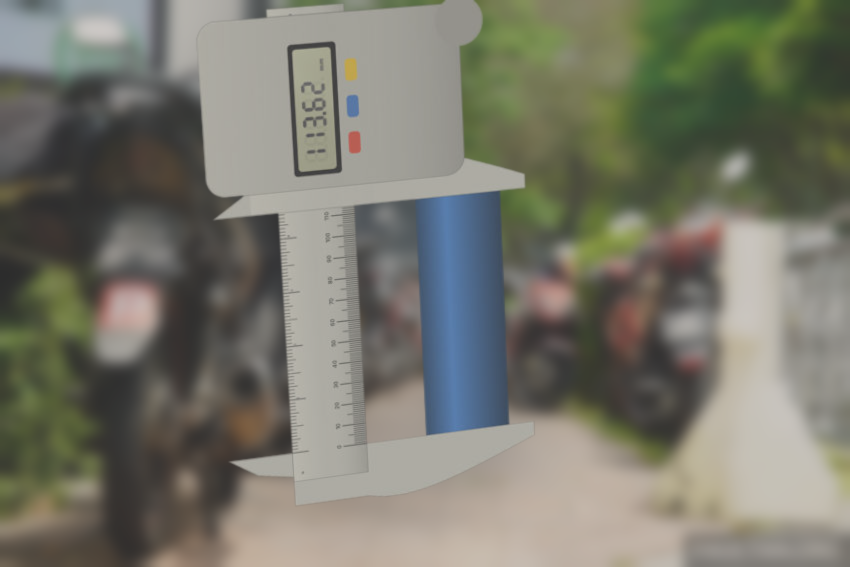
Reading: 113.62 mm
